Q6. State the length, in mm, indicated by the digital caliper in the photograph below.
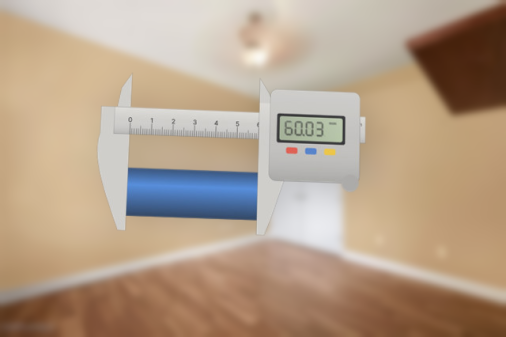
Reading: 60.03 mm
